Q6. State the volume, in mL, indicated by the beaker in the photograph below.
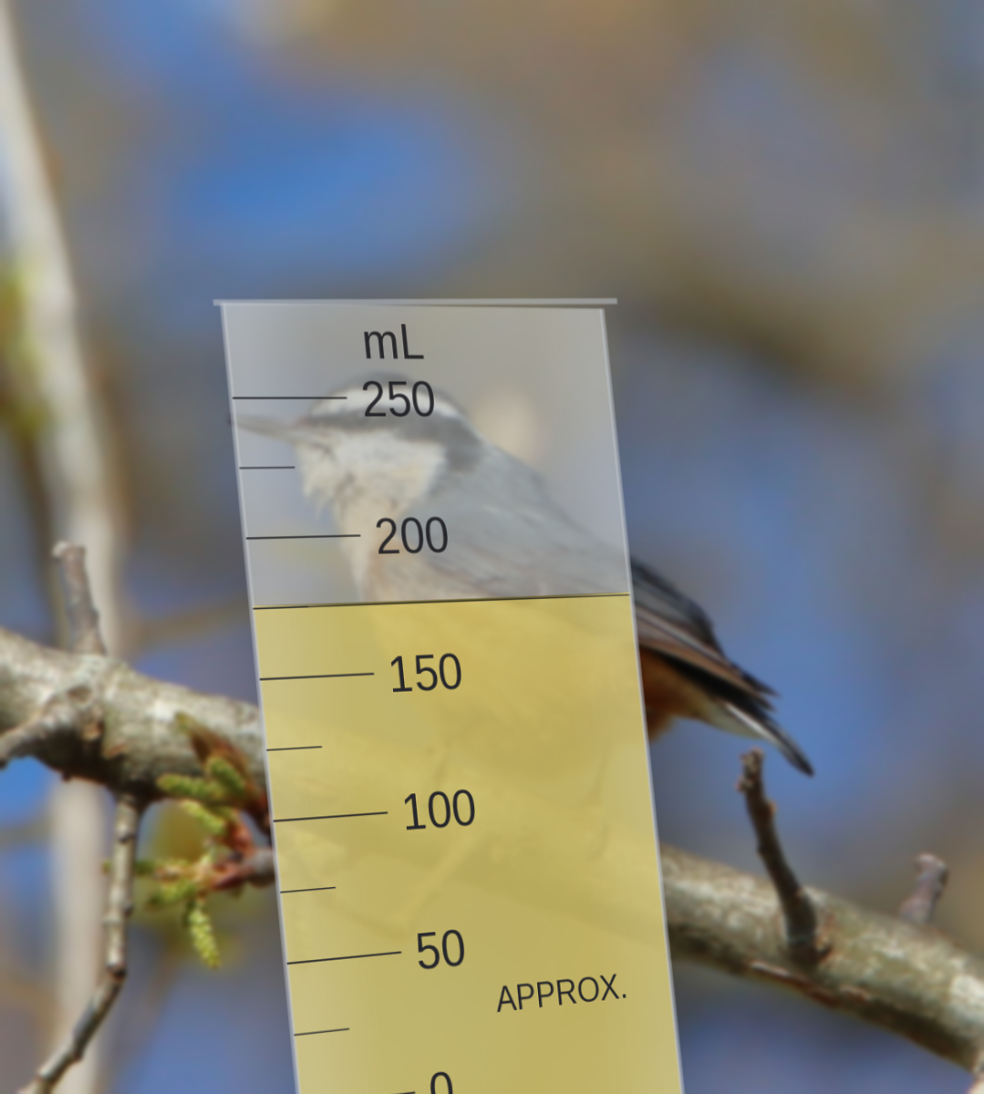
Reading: 175 mL
